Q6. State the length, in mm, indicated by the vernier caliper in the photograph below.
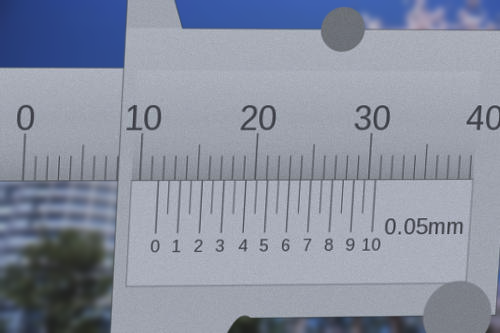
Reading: 11.6 mm
